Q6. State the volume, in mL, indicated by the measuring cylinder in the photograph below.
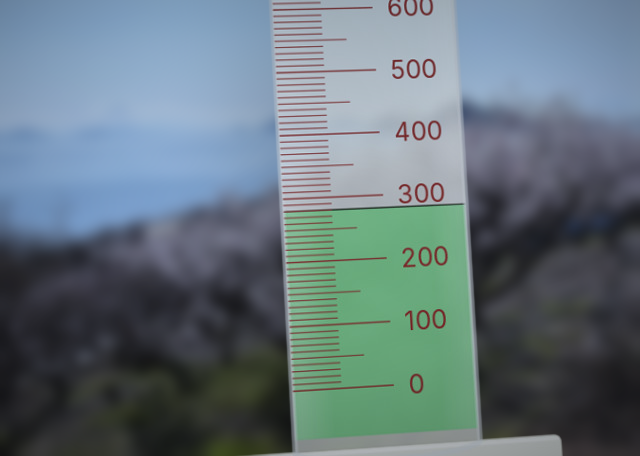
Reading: 280 mL
